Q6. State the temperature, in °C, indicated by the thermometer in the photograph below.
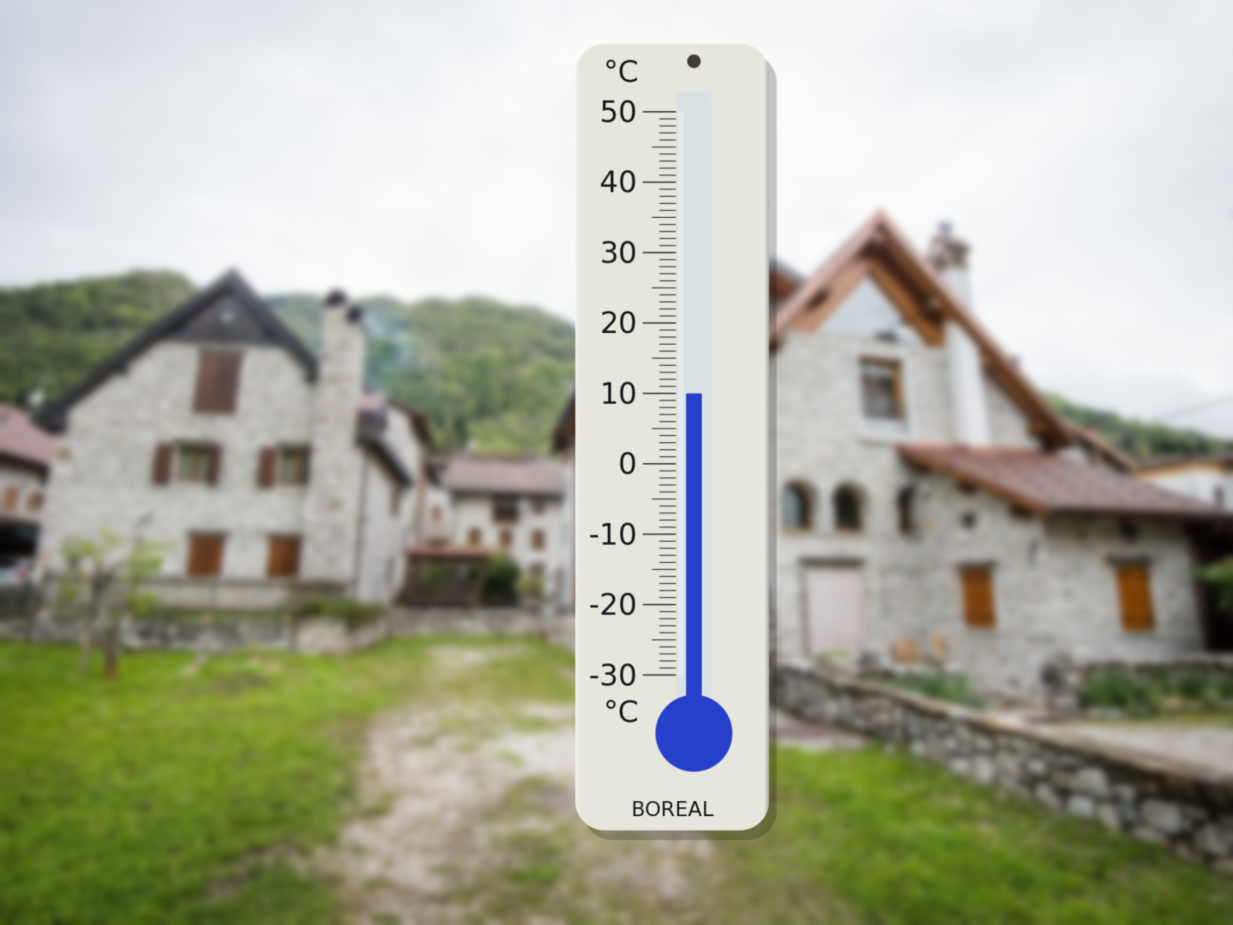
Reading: 10 °C
